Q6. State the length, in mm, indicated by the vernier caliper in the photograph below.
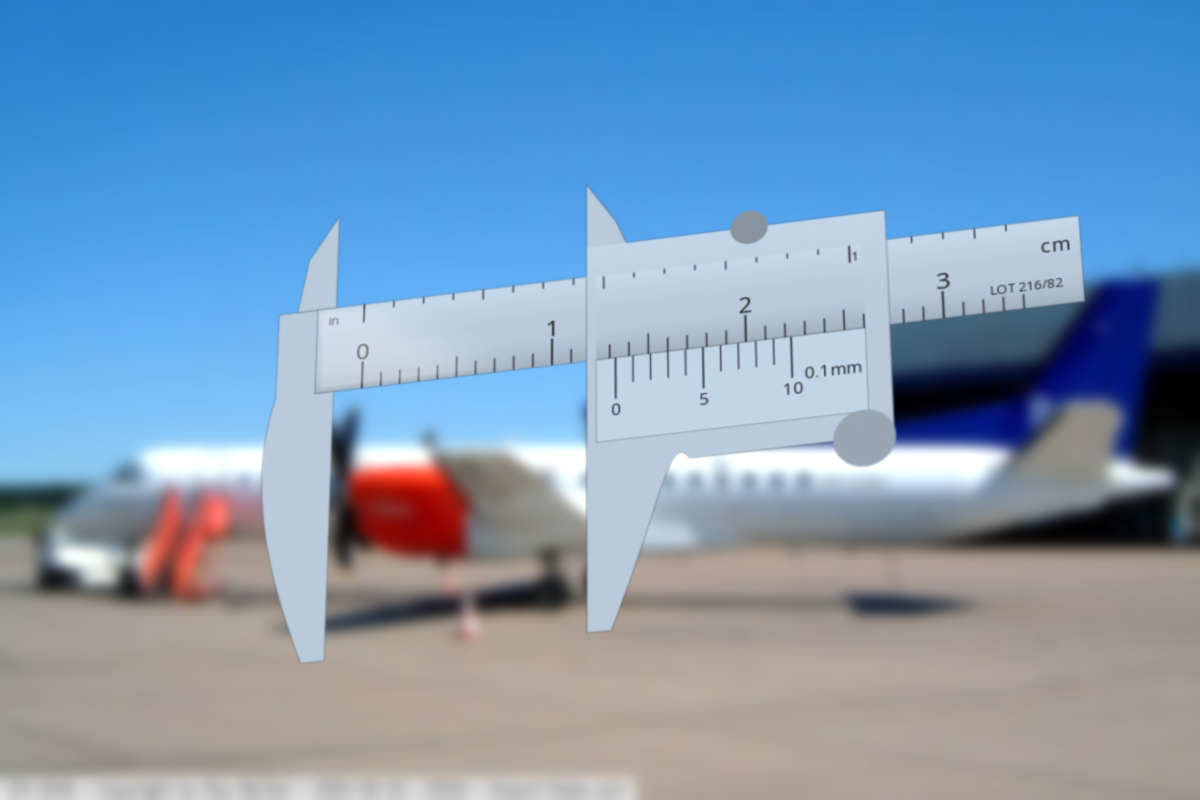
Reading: 13.3 mm
